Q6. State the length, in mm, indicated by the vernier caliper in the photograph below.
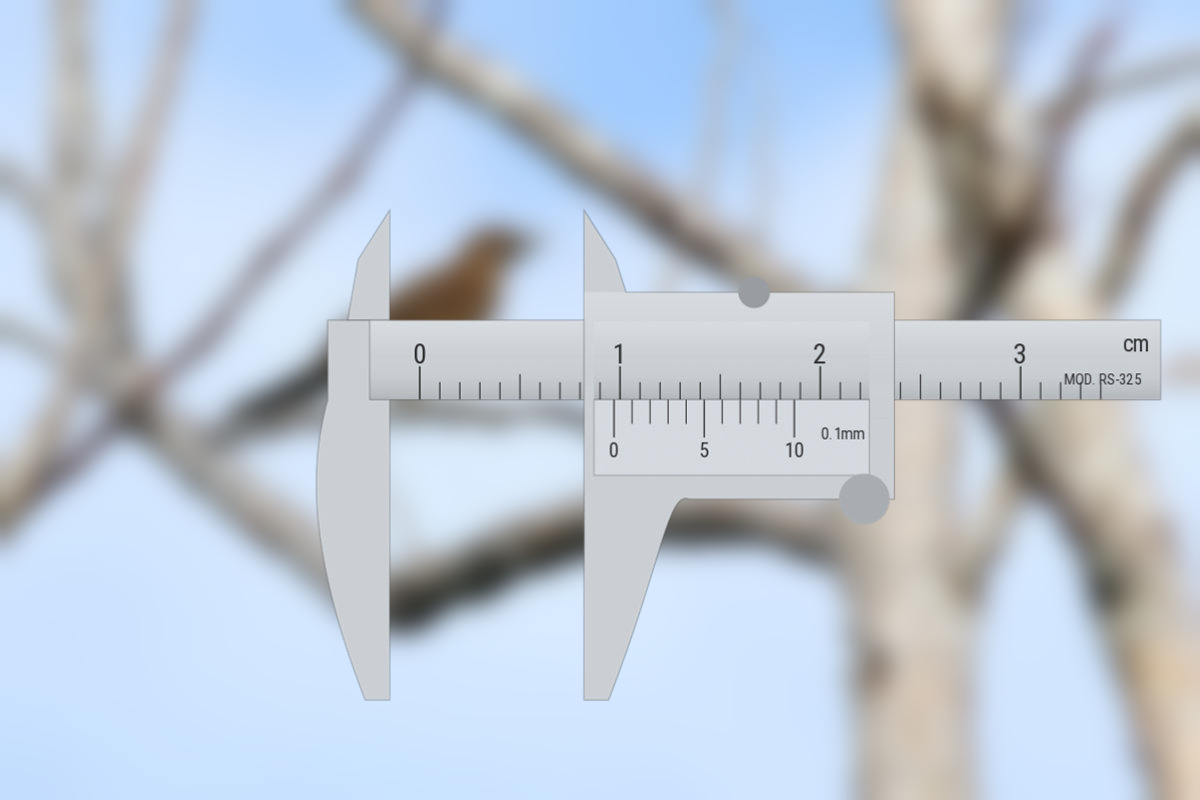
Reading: 9.7 mm
